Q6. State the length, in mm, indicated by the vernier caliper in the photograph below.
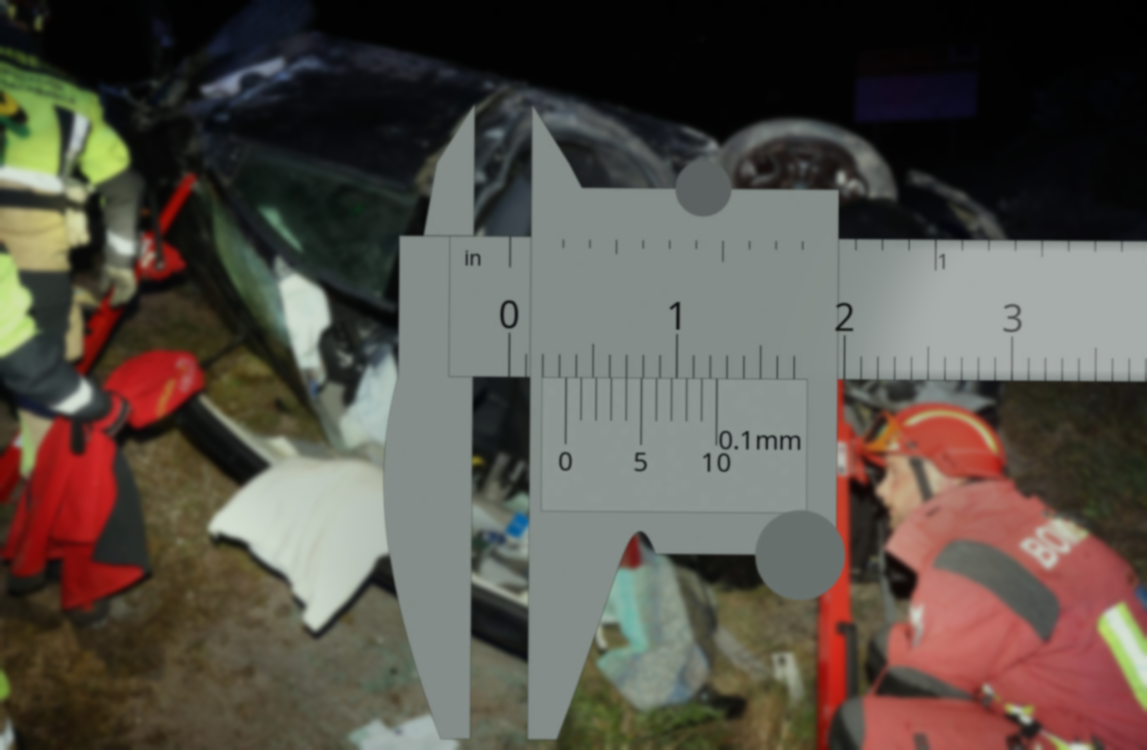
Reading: 3.4 mm
